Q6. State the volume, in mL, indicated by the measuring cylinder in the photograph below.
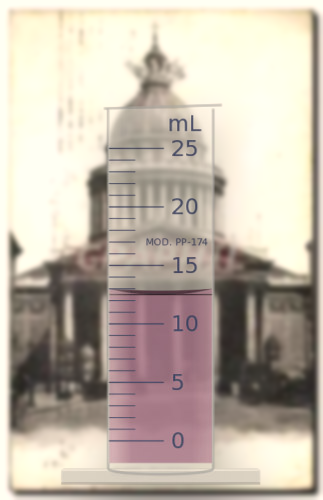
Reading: 12.5 mL
